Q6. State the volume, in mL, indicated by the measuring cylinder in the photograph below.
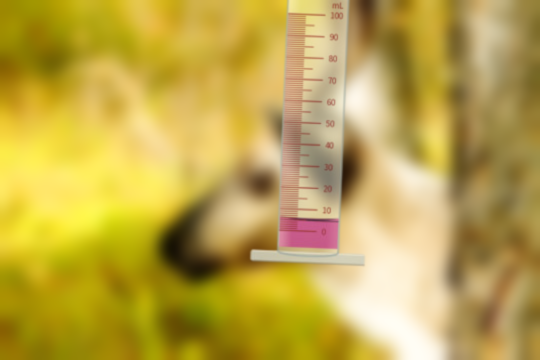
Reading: 5 mL
